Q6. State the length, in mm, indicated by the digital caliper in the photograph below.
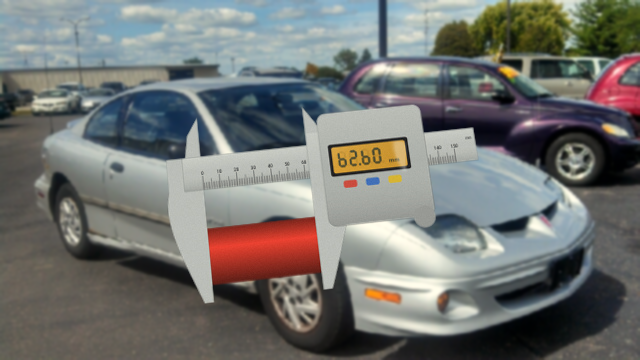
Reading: 62.60 mm
